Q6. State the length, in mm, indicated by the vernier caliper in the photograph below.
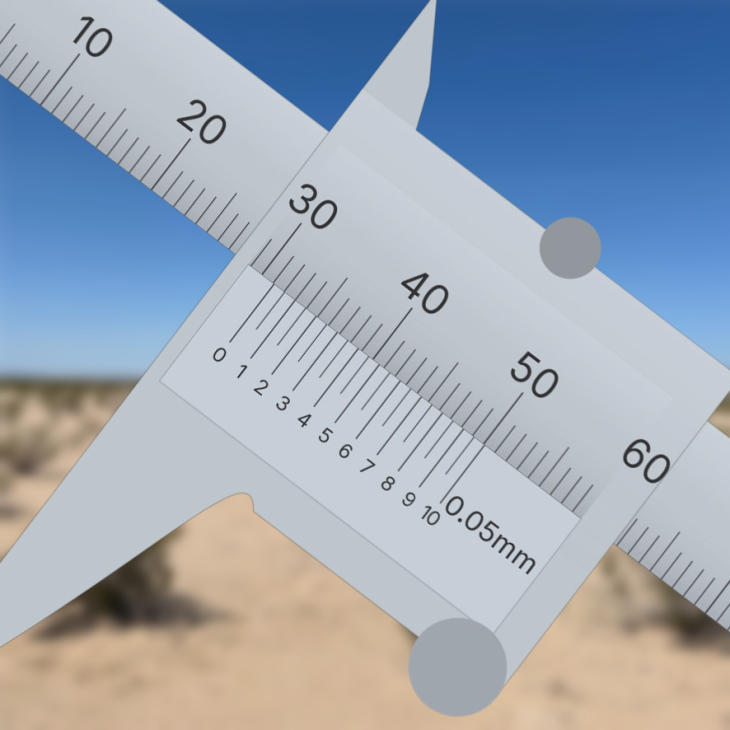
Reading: 31.1 mm
